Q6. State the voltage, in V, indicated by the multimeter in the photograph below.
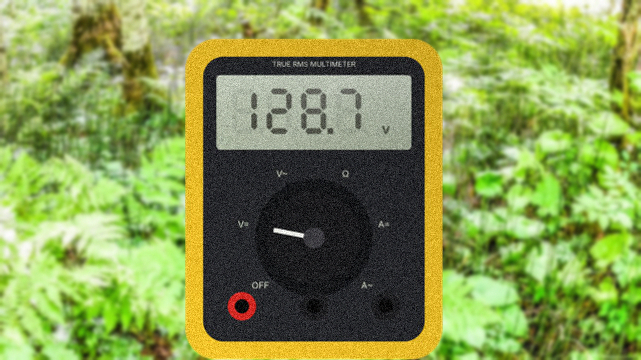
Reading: 128.7 V
